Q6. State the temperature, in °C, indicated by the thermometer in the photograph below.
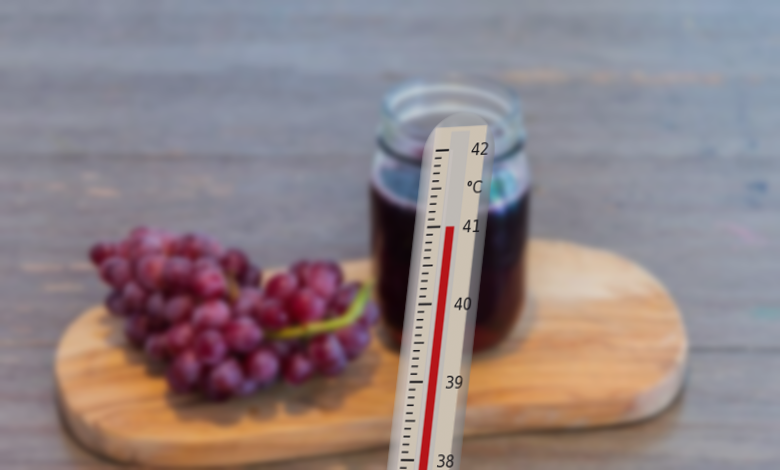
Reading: 41 °C
